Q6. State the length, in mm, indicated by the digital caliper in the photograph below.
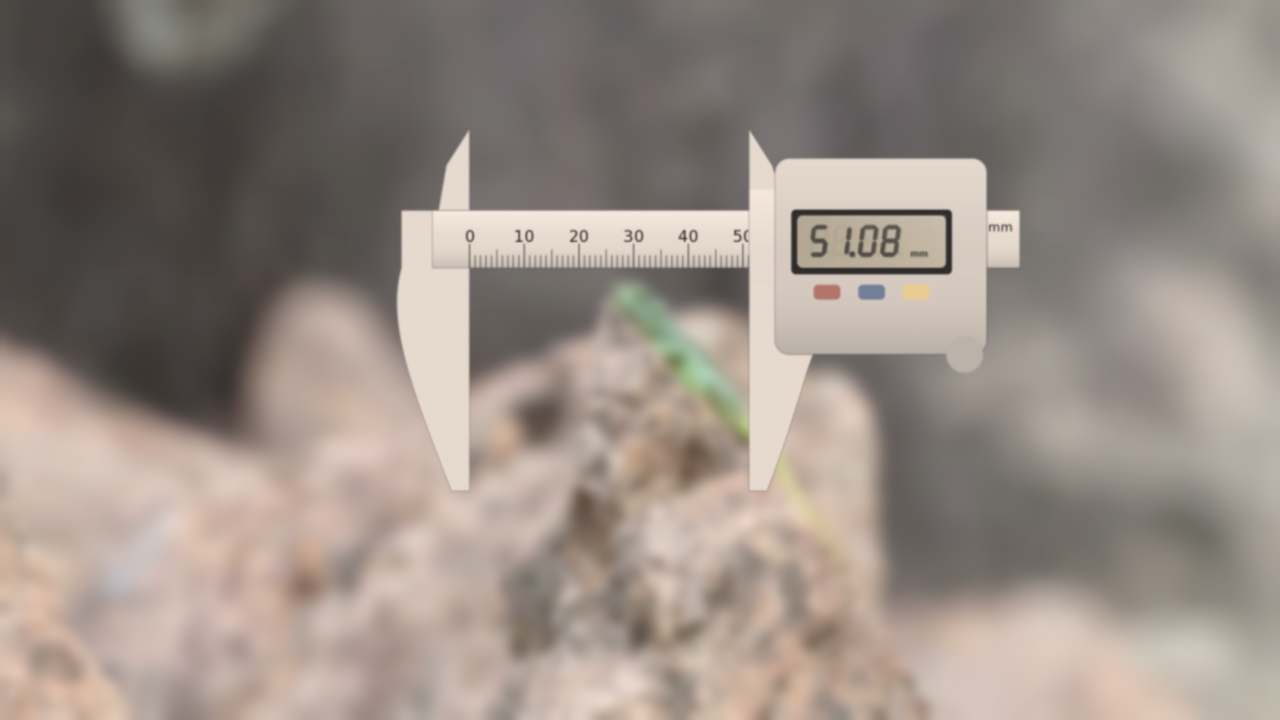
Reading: 51.08 mm
